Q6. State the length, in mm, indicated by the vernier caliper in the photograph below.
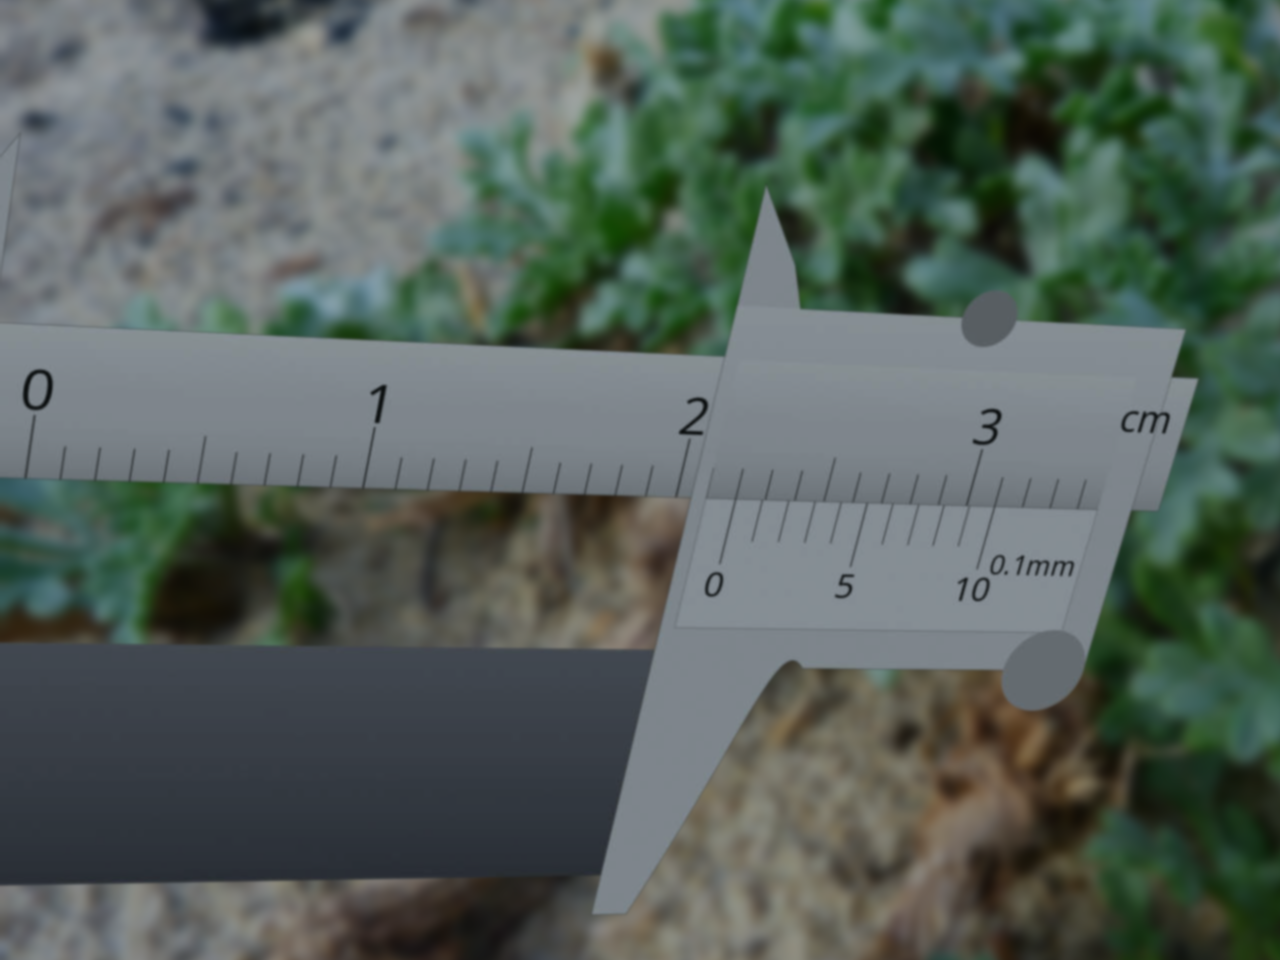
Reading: 22.0 mm
